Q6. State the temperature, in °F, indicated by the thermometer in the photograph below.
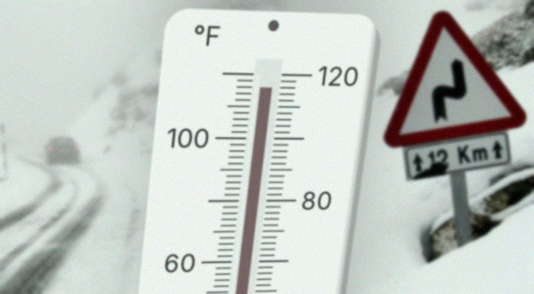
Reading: 116 °F
